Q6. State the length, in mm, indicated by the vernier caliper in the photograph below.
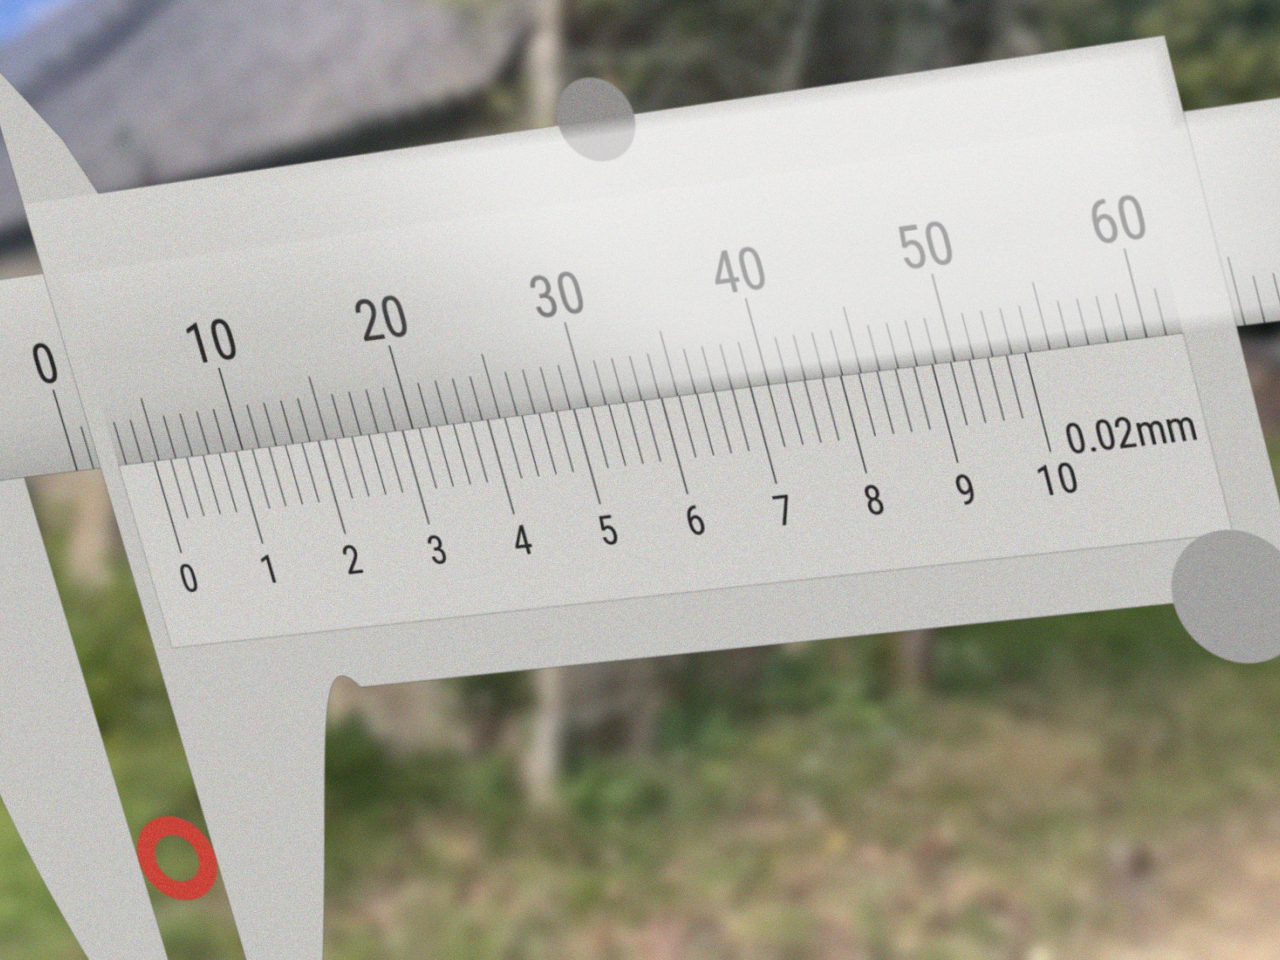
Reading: 4.7 mm
